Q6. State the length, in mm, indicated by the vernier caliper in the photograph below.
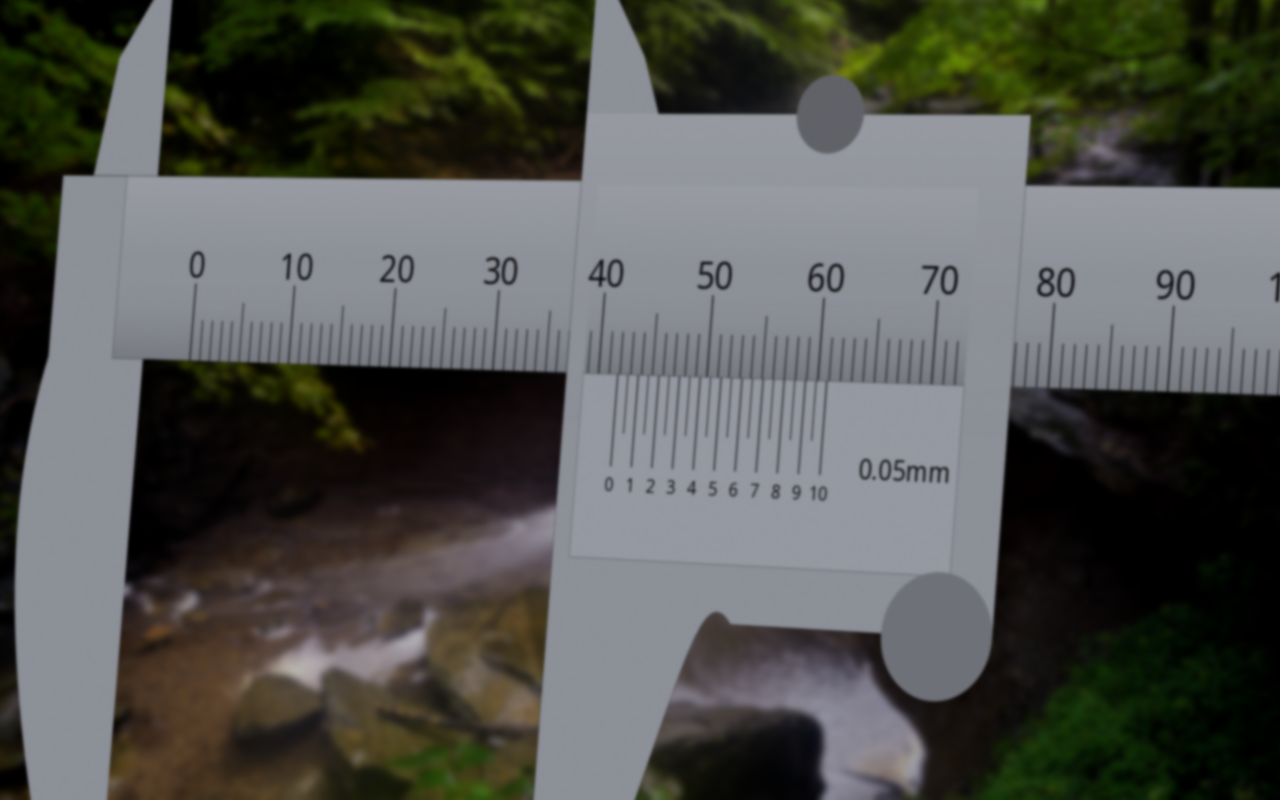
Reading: 41.8 mm
